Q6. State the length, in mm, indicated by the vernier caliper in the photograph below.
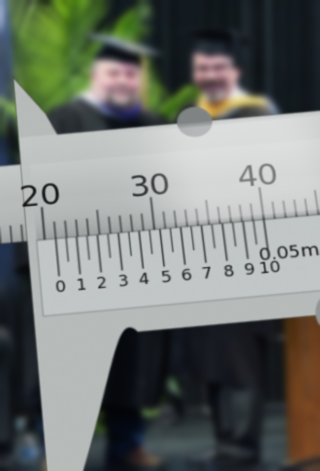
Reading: 21.0 mm
